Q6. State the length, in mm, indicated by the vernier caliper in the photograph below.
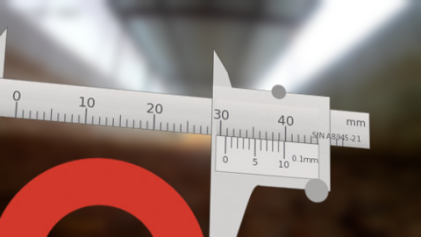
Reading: 30.8 mm
